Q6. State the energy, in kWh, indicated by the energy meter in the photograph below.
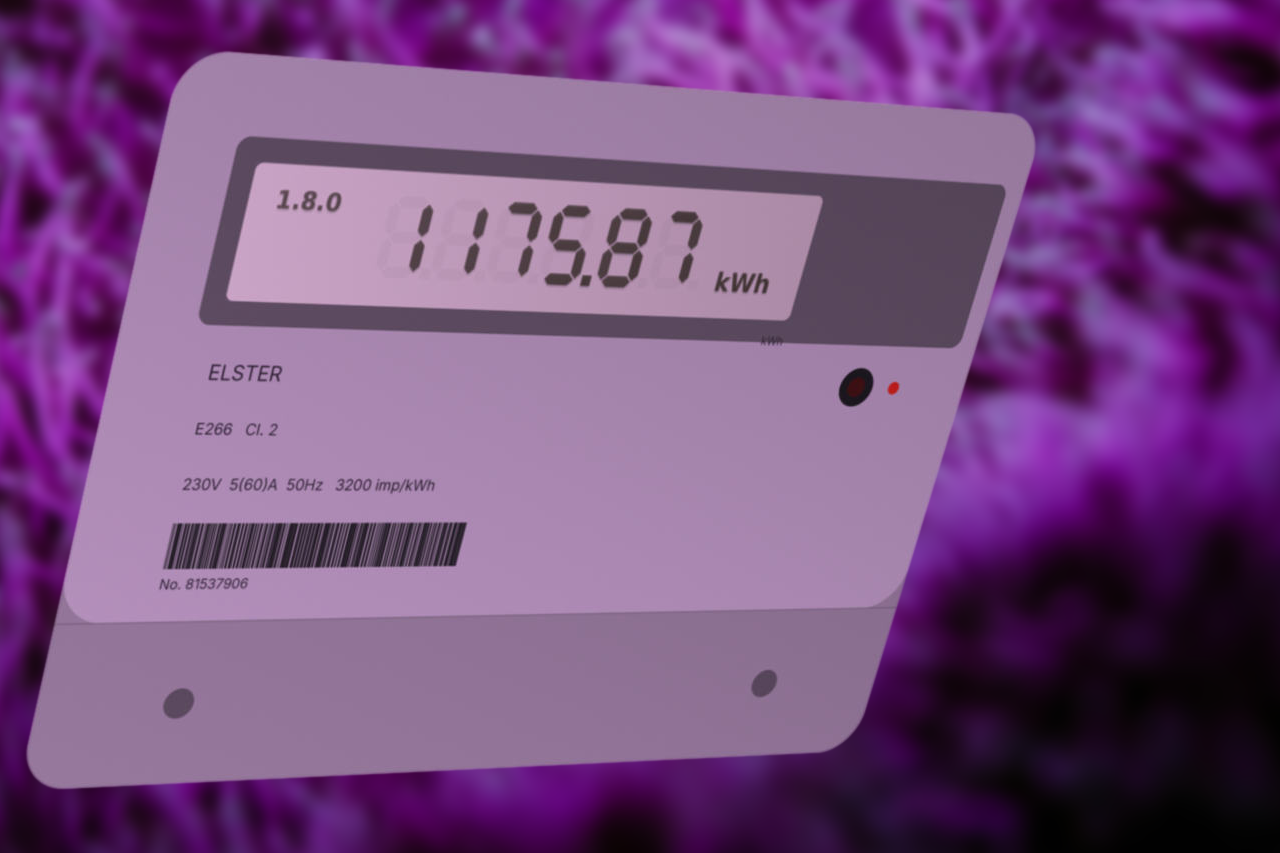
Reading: 1175.87 kWh
